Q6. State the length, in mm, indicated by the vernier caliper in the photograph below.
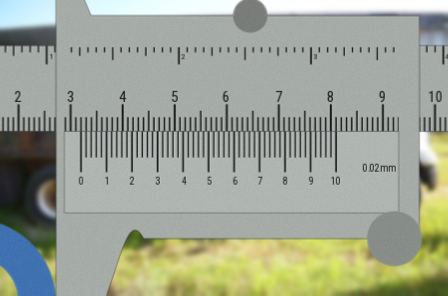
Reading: 32.0 mm
